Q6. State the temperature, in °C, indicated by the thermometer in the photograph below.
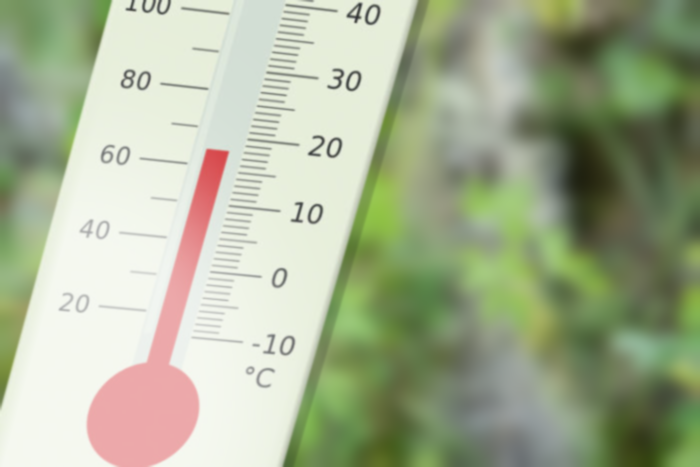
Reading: 18 °C
